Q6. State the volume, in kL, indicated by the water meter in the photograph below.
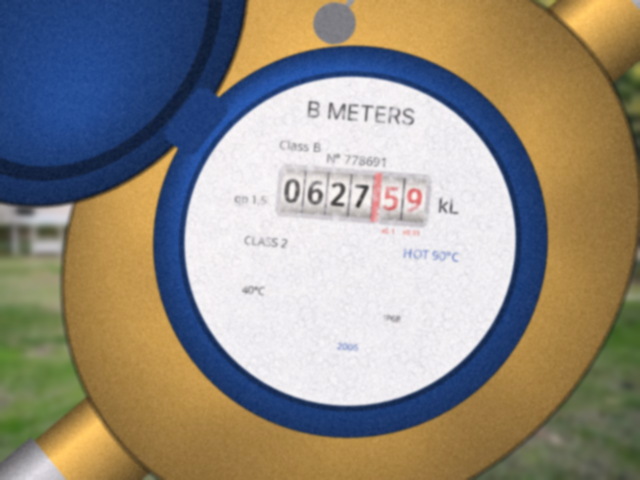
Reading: 627.59 kL
